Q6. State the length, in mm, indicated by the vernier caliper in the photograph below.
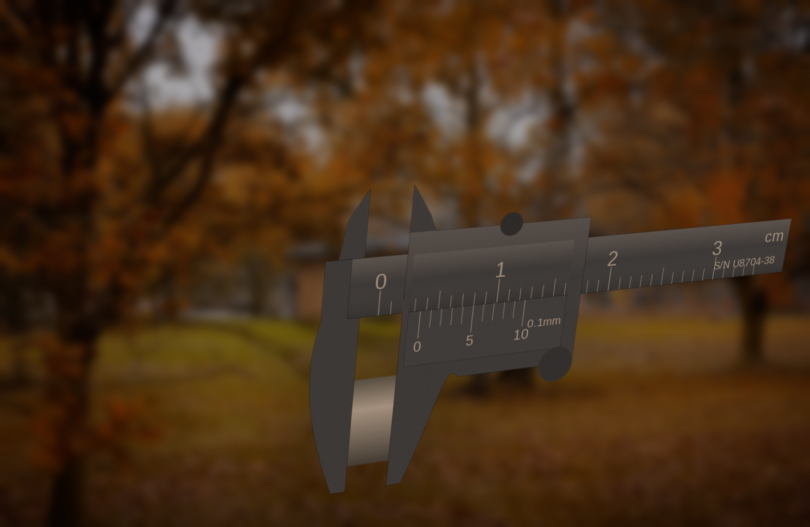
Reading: 3.5 mm
